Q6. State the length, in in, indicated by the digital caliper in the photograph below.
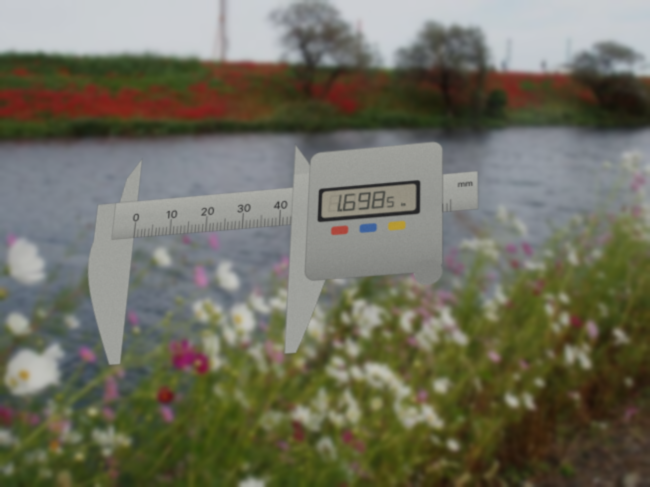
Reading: 1.6985 in
